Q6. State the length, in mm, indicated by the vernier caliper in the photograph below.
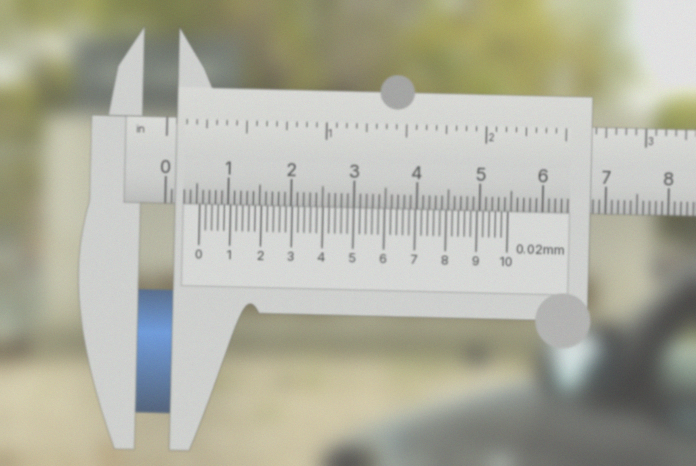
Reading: 5.5 mm
